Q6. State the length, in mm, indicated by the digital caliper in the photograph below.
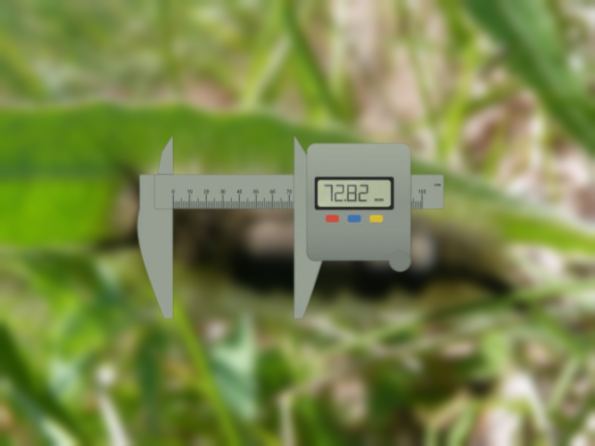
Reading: 72.82 mm
